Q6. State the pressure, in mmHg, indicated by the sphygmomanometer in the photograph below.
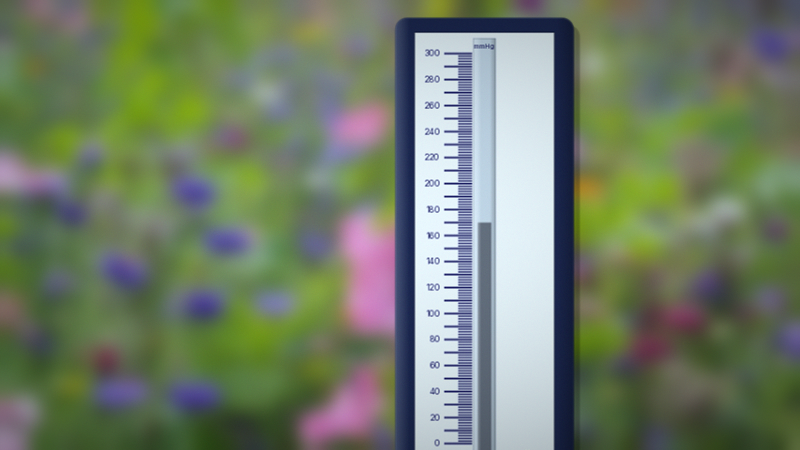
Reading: 170 mmHg
